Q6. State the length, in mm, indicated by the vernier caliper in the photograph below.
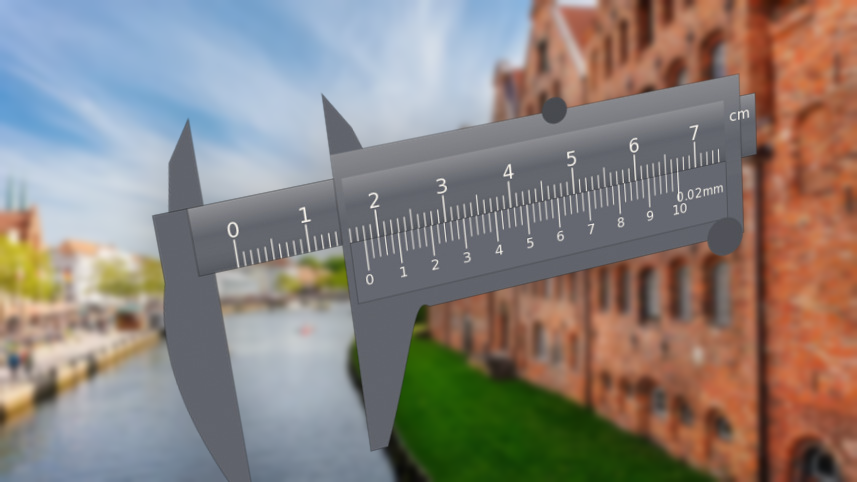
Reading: 18.0 mm
